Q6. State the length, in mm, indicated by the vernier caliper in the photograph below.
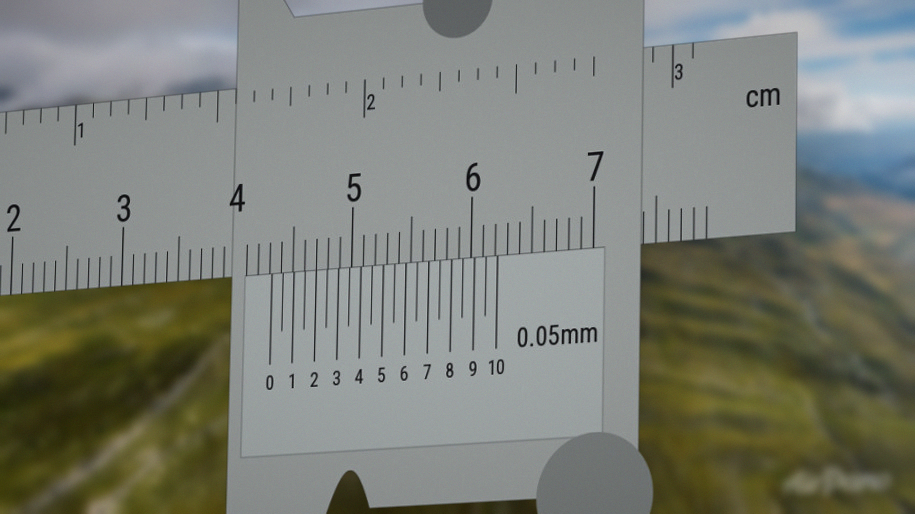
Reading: 43.2 mm
